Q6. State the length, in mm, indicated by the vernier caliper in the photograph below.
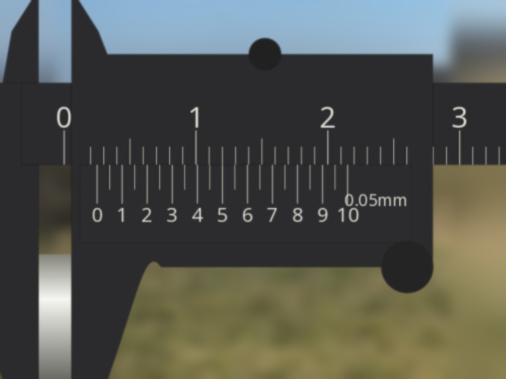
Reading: 2.5 mm
